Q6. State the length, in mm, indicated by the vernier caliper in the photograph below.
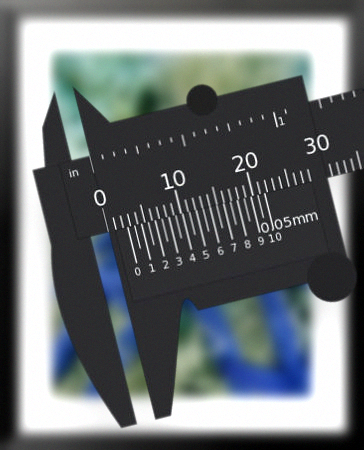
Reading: 2.6 mm
